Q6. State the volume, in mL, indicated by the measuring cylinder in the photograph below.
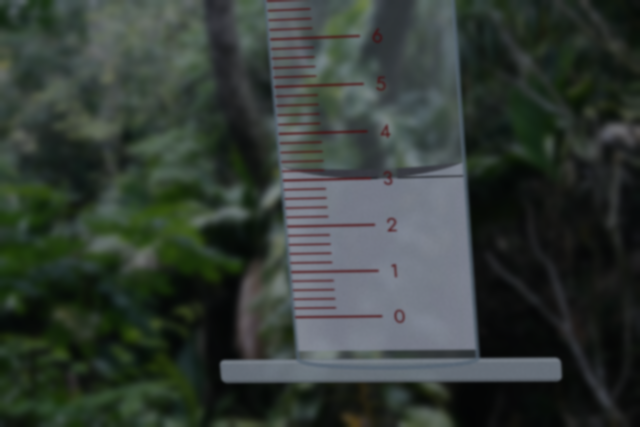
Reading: 3 mL
